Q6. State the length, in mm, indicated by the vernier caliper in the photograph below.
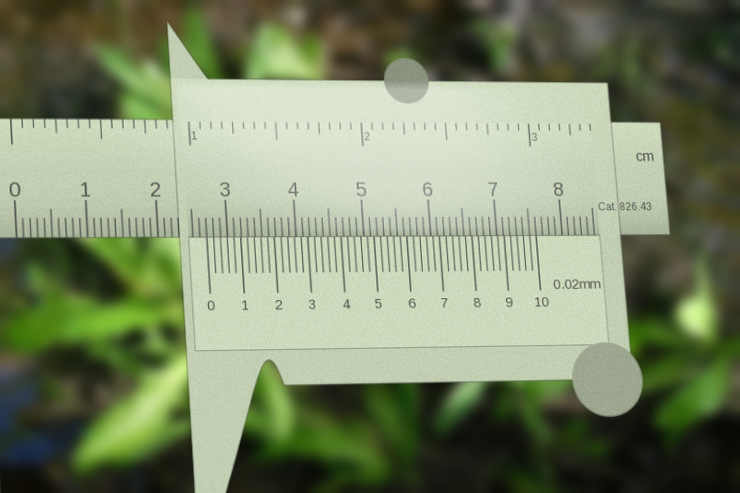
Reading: 27.0 mm
